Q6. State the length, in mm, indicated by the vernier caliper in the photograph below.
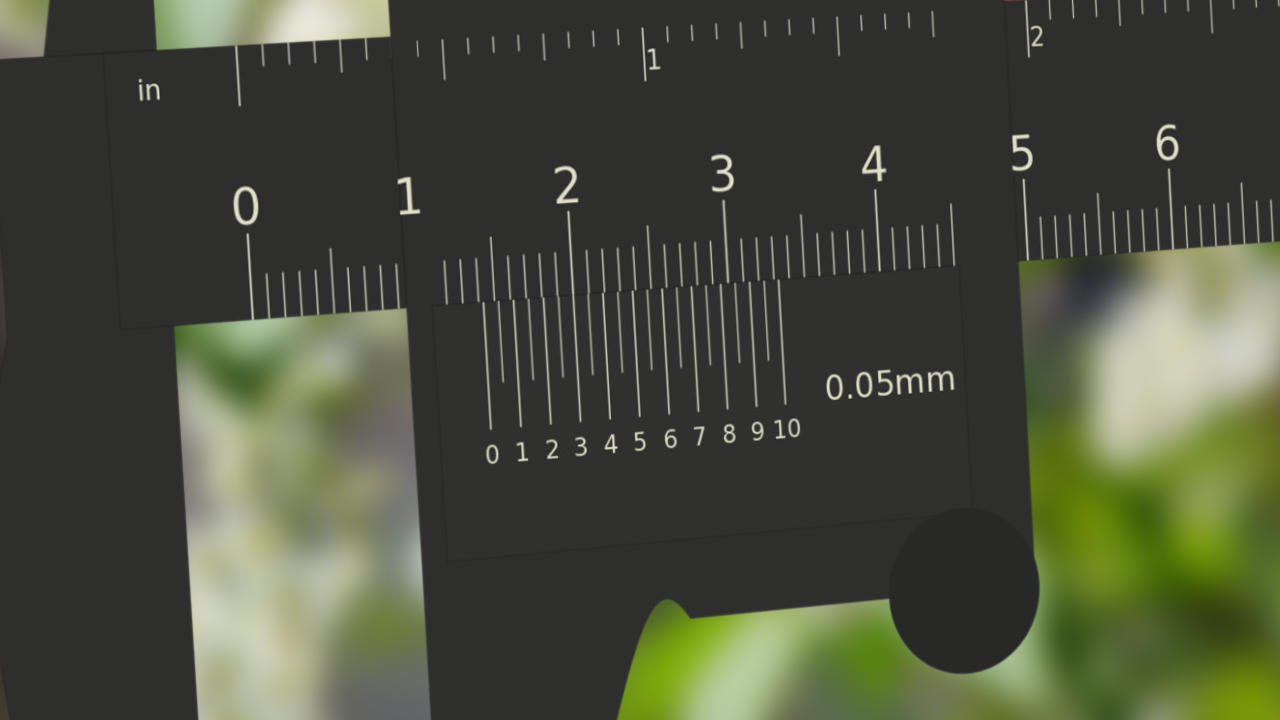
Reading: 14.3 mm
